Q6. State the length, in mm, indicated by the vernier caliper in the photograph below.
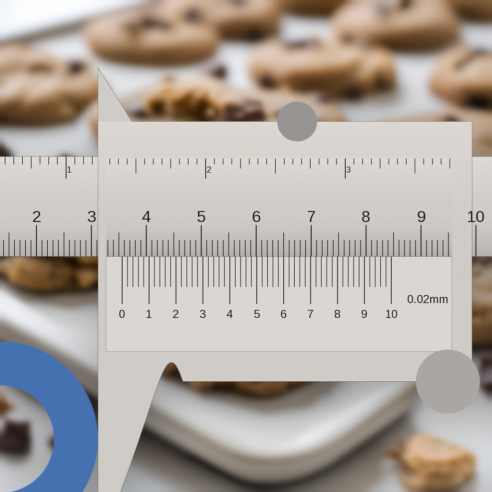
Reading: 35.6 mm
